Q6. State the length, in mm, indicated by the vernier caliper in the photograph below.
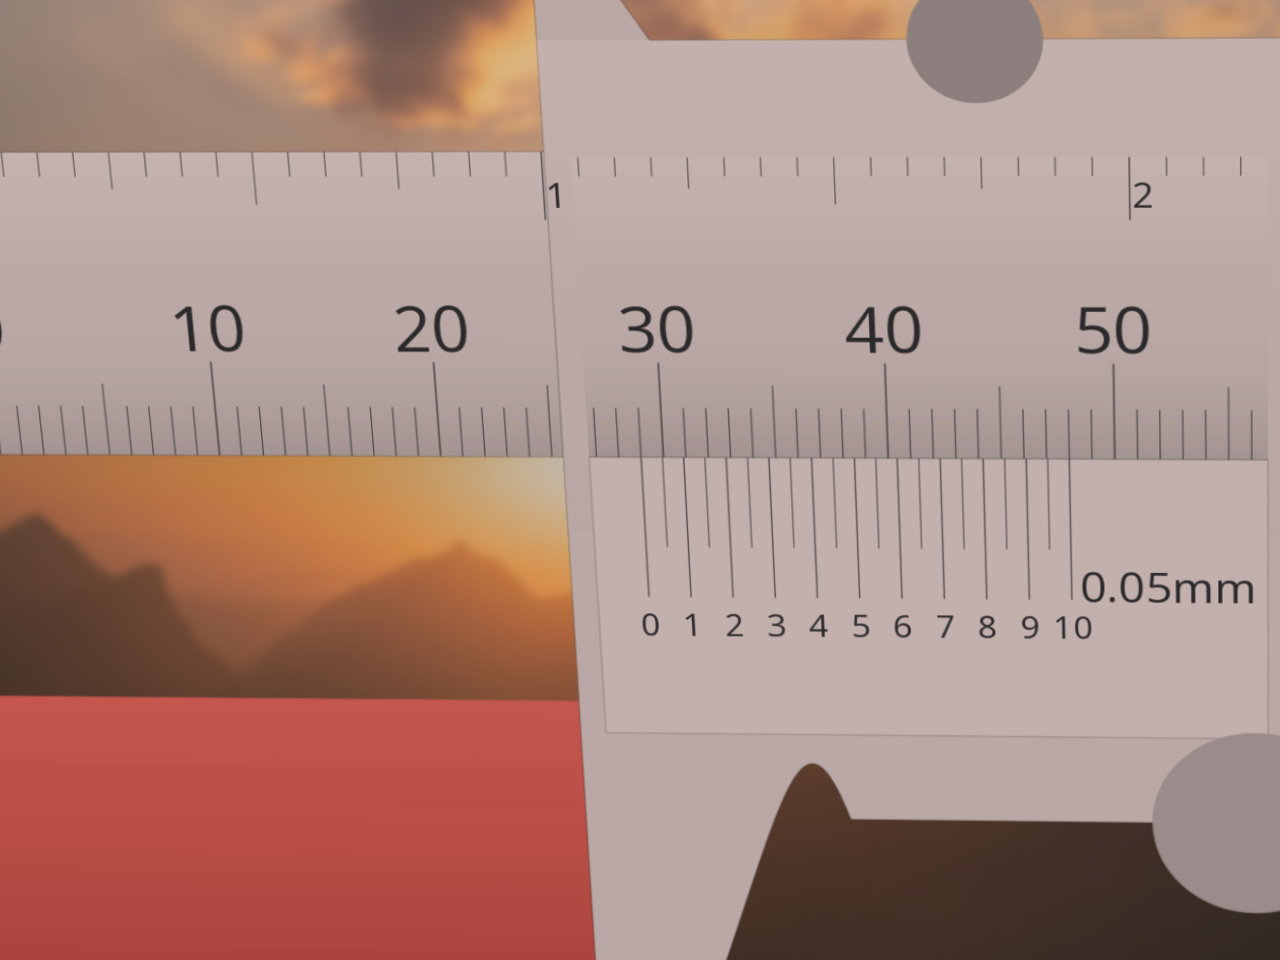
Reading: 29.0 mm
